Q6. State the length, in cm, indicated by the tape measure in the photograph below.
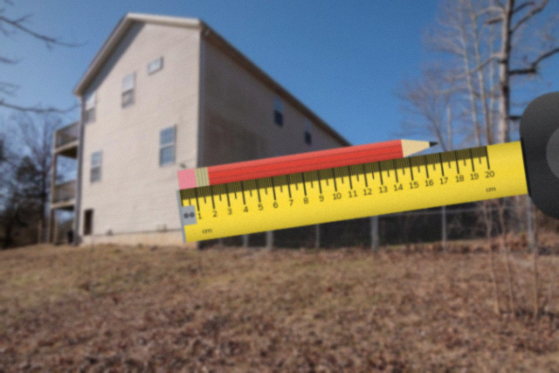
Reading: 17 cm
